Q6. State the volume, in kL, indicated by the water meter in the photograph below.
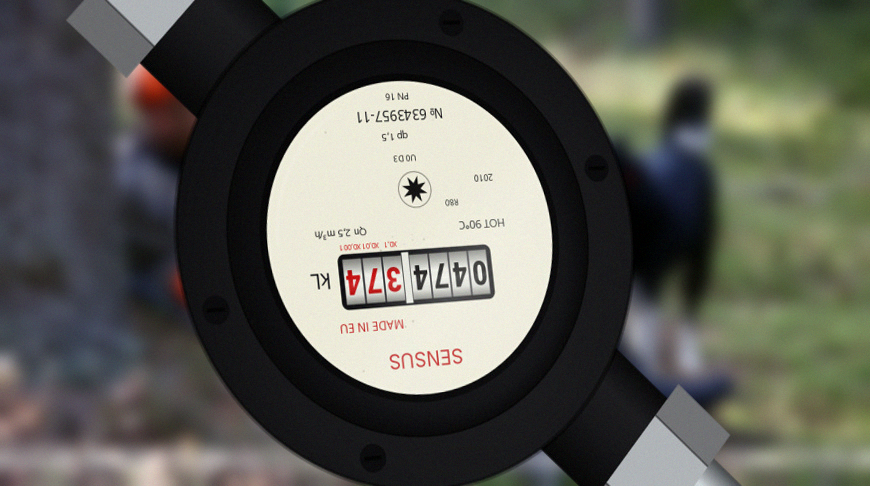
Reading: 474.374 kL
